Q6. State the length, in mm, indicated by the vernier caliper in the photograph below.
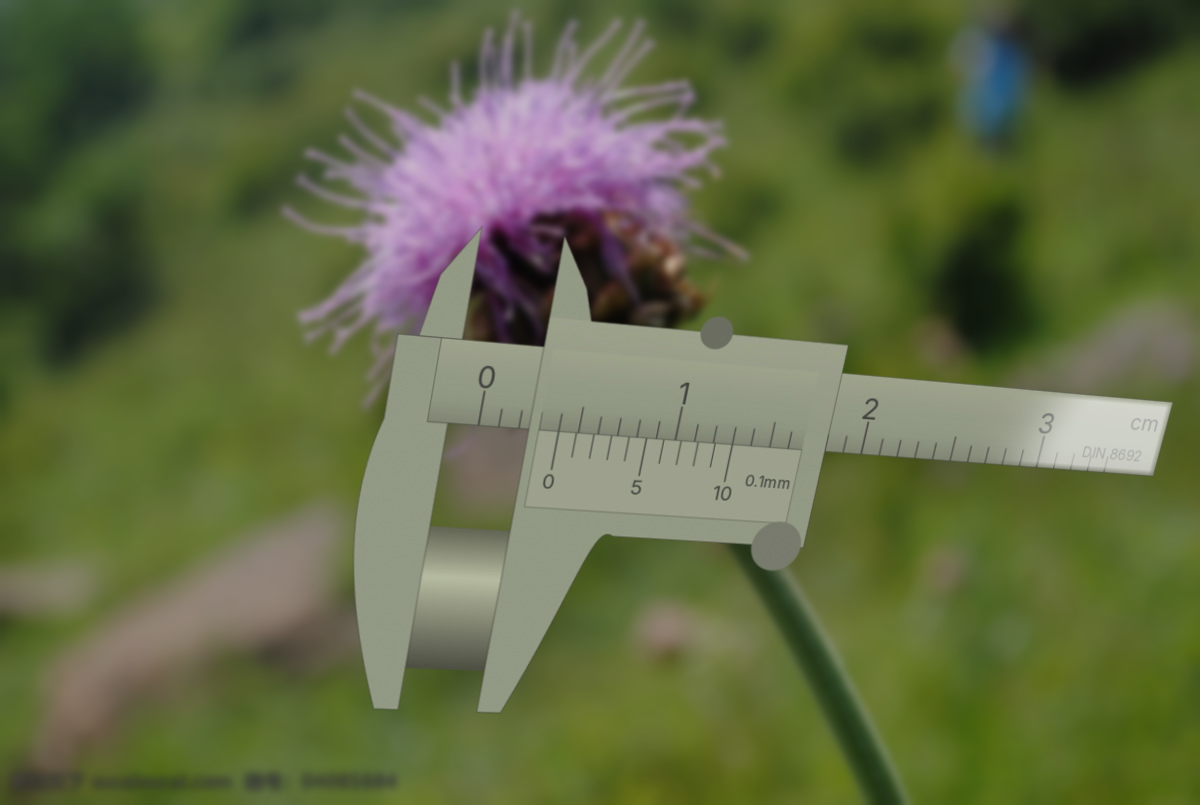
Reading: 4.0 mm
